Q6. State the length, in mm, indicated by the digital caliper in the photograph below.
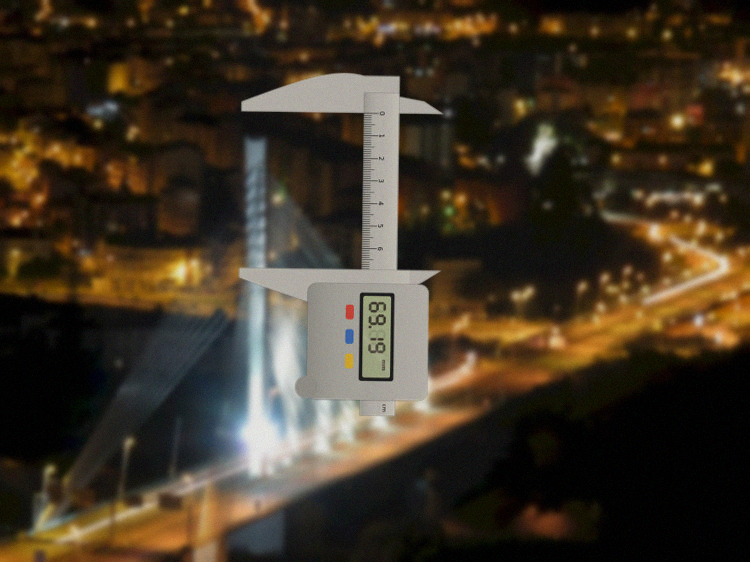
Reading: 69.19 mm
